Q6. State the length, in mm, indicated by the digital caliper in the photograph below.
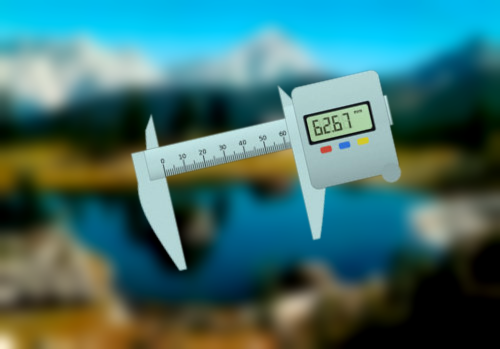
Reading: 62.67 mm
